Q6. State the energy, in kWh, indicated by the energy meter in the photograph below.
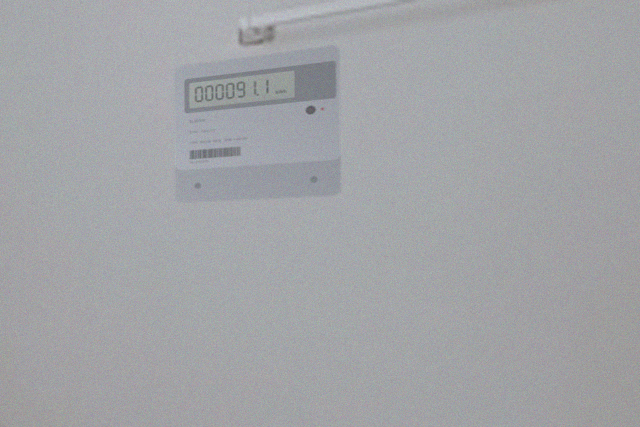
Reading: 91.1 kWh
